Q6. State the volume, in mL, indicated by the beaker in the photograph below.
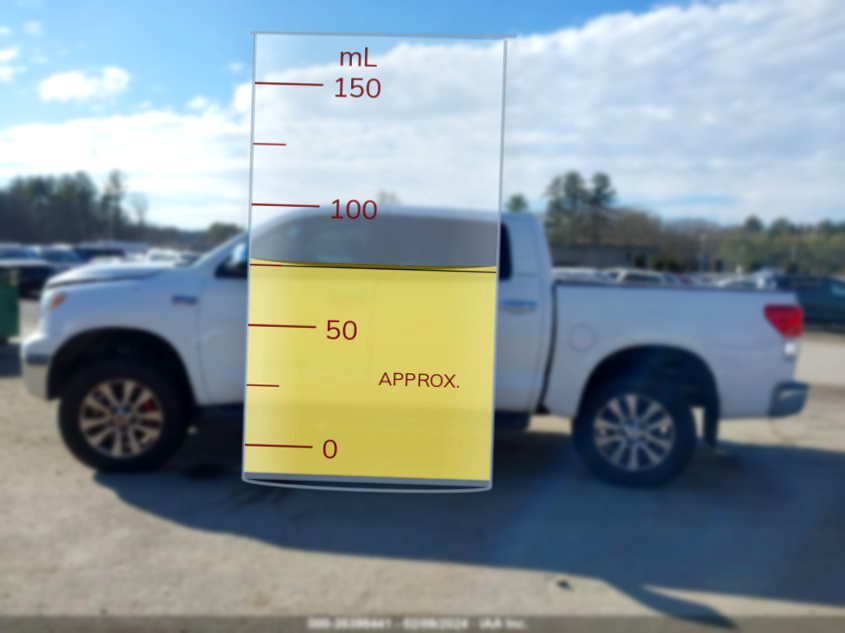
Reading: 75 mL
